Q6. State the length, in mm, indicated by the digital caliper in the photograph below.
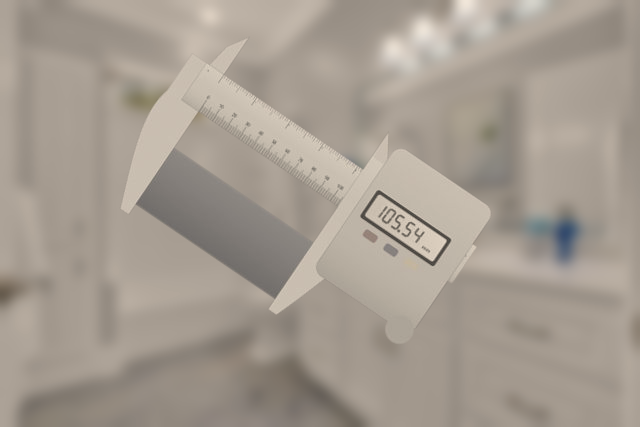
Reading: 105.54 mm
